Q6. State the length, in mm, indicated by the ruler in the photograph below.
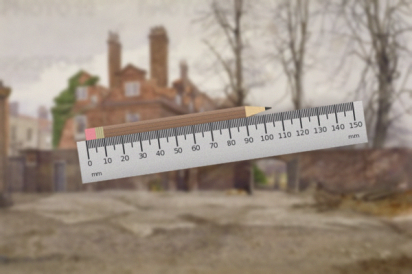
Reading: 105 mm
